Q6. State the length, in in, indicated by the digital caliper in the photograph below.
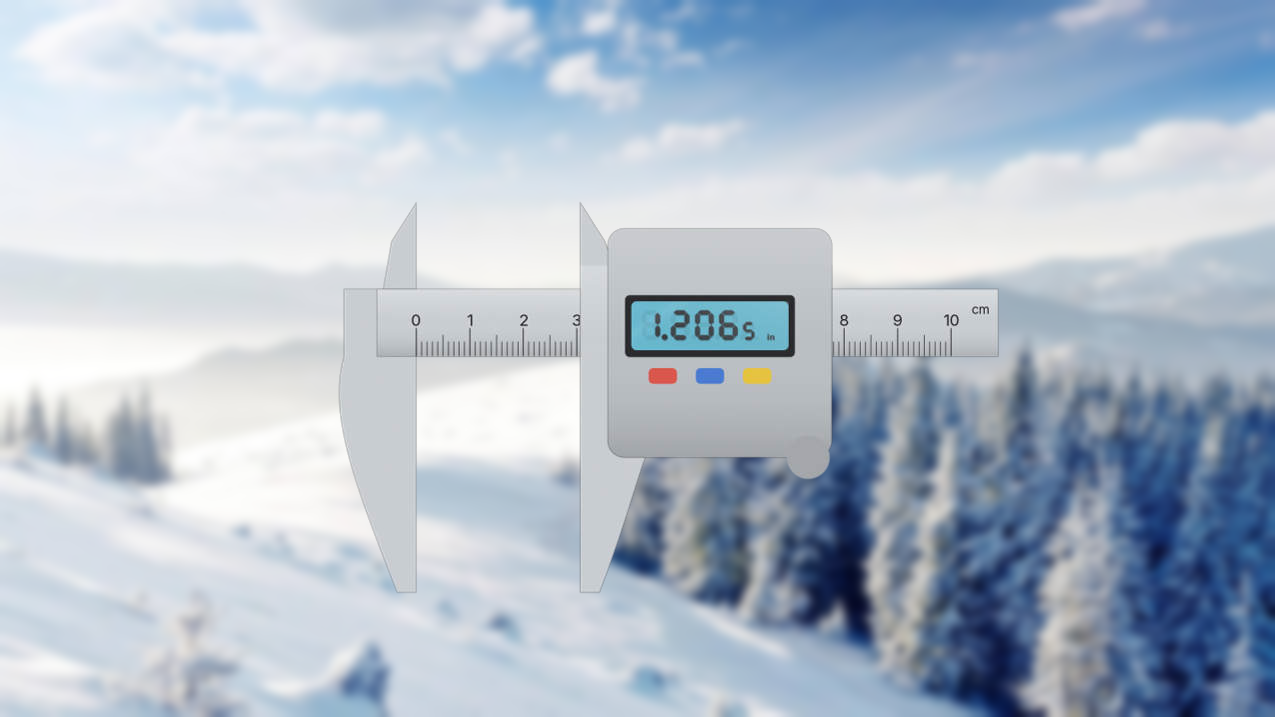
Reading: 1.2065 in
